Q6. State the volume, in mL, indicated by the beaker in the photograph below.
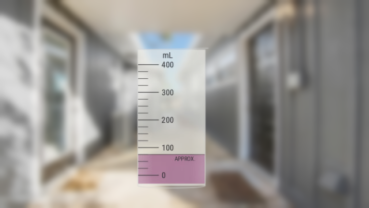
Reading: 75 mL
